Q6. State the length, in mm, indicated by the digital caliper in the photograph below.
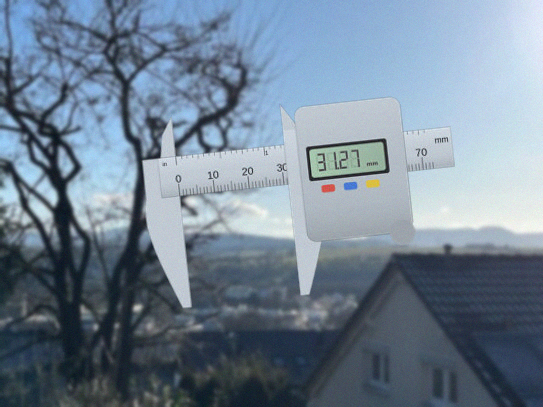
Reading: 31.27 mm
